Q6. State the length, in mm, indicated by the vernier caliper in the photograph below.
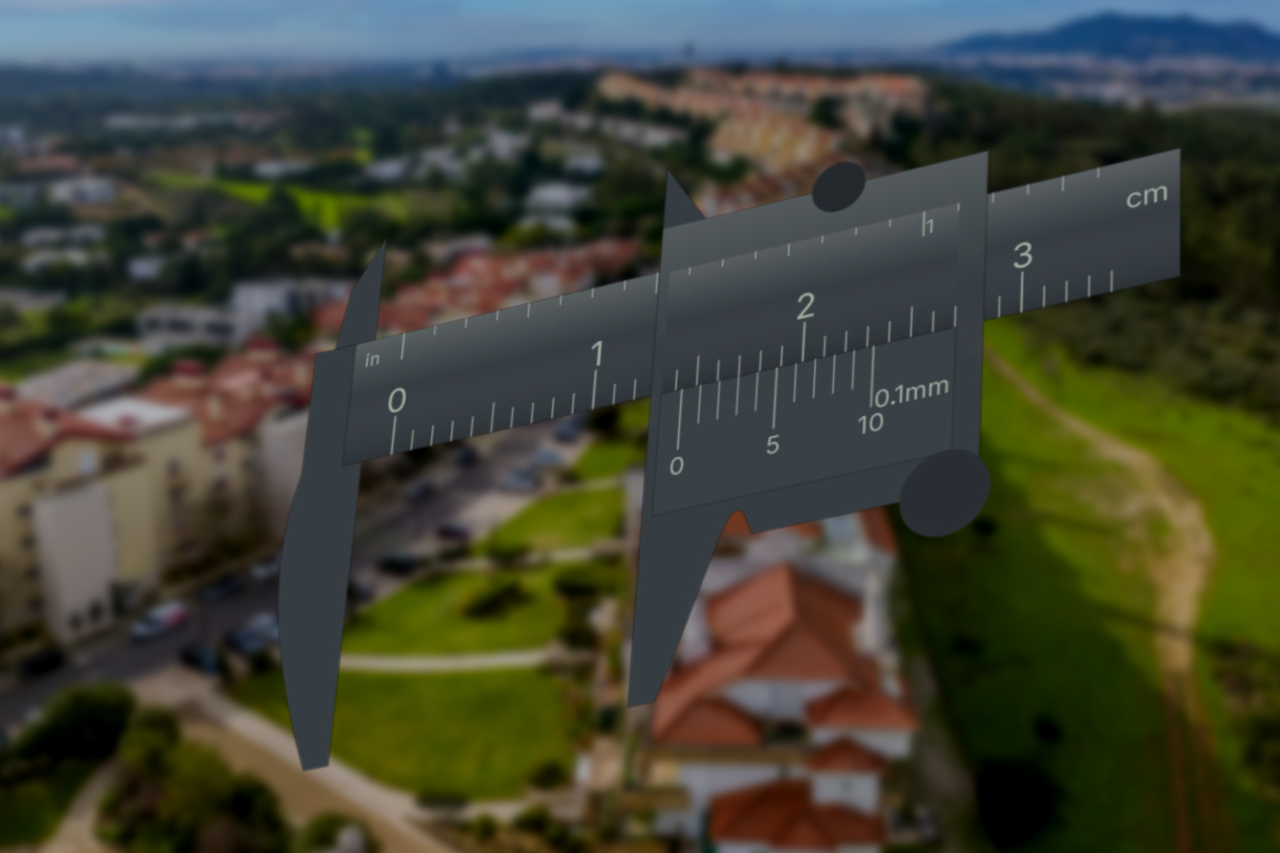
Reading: 14.3 mm
